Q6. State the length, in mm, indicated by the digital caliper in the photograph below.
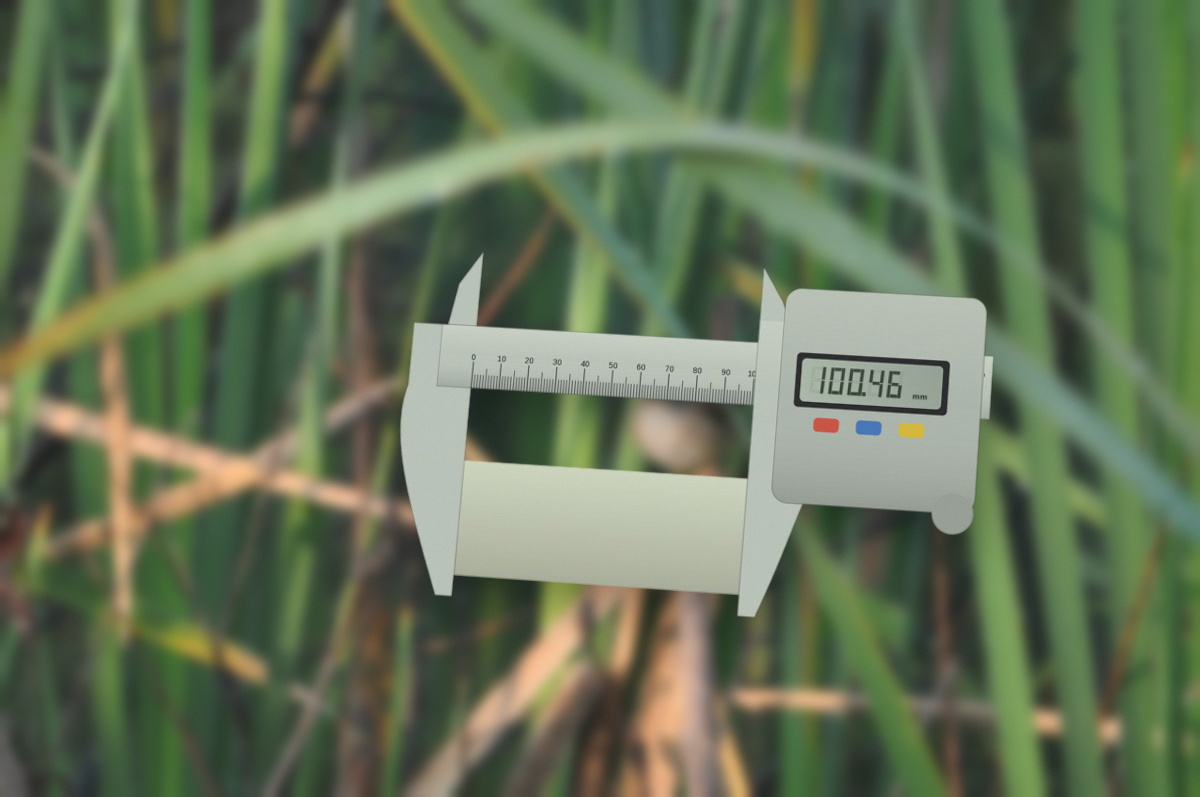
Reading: 100.46 mm
